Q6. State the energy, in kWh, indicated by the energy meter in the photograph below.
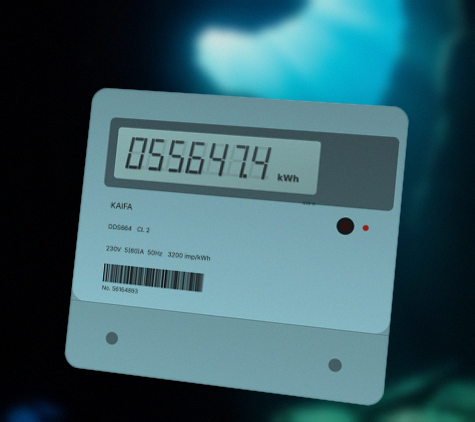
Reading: 55647.4 kWh
